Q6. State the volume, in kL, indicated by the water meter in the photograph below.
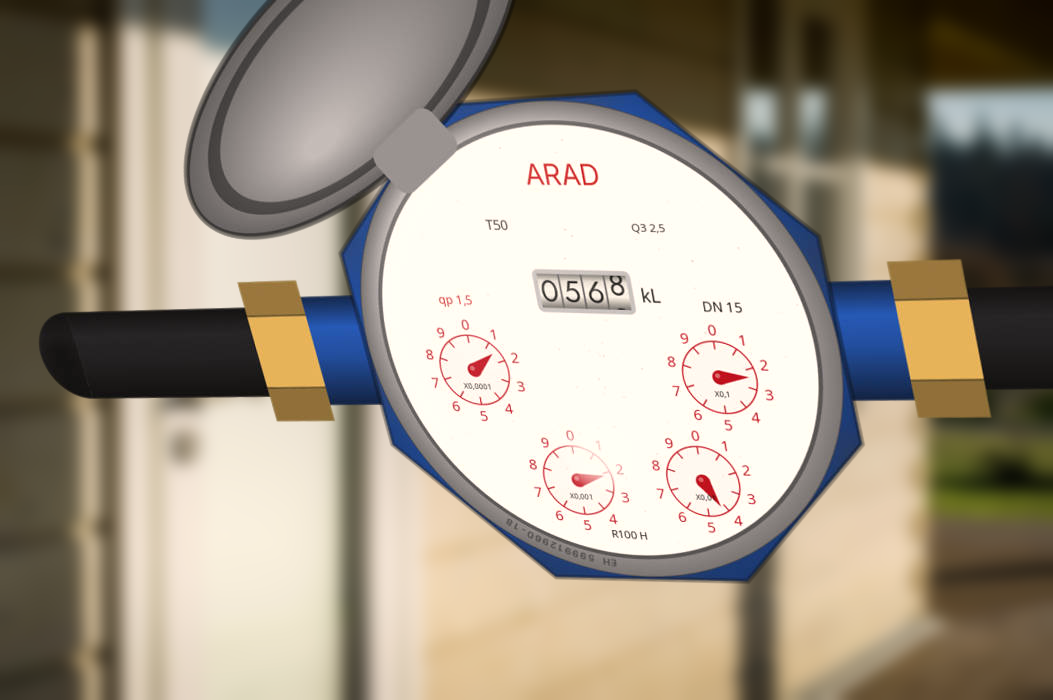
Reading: 568.2421 kL
